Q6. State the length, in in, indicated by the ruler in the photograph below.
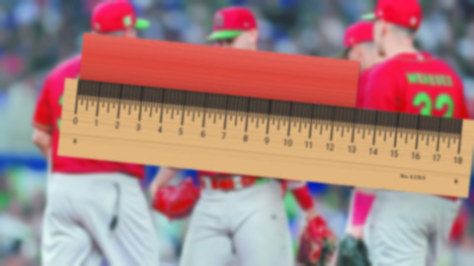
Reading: 13 in
